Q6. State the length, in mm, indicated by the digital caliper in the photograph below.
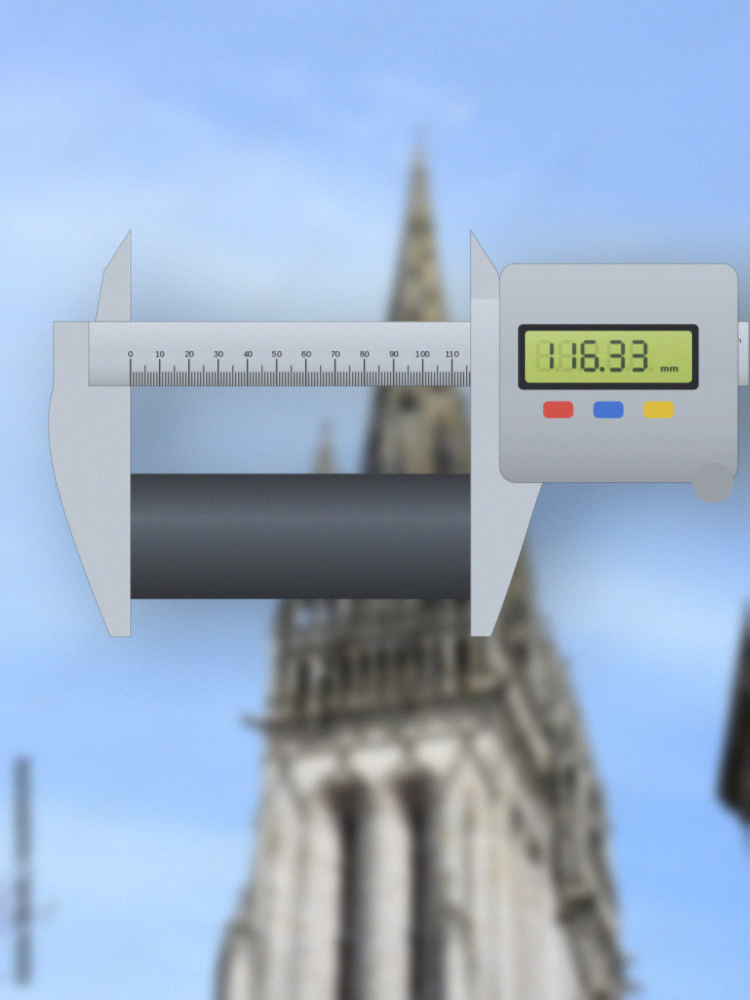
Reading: 116.33 mm
